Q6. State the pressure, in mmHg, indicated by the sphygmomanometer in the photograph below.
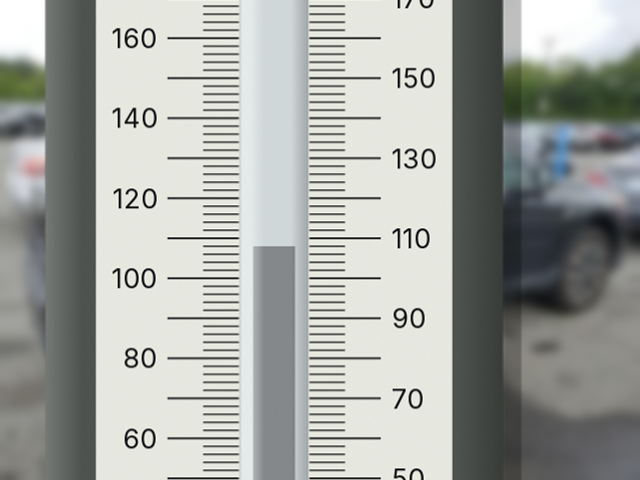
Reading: 108 mmHg
